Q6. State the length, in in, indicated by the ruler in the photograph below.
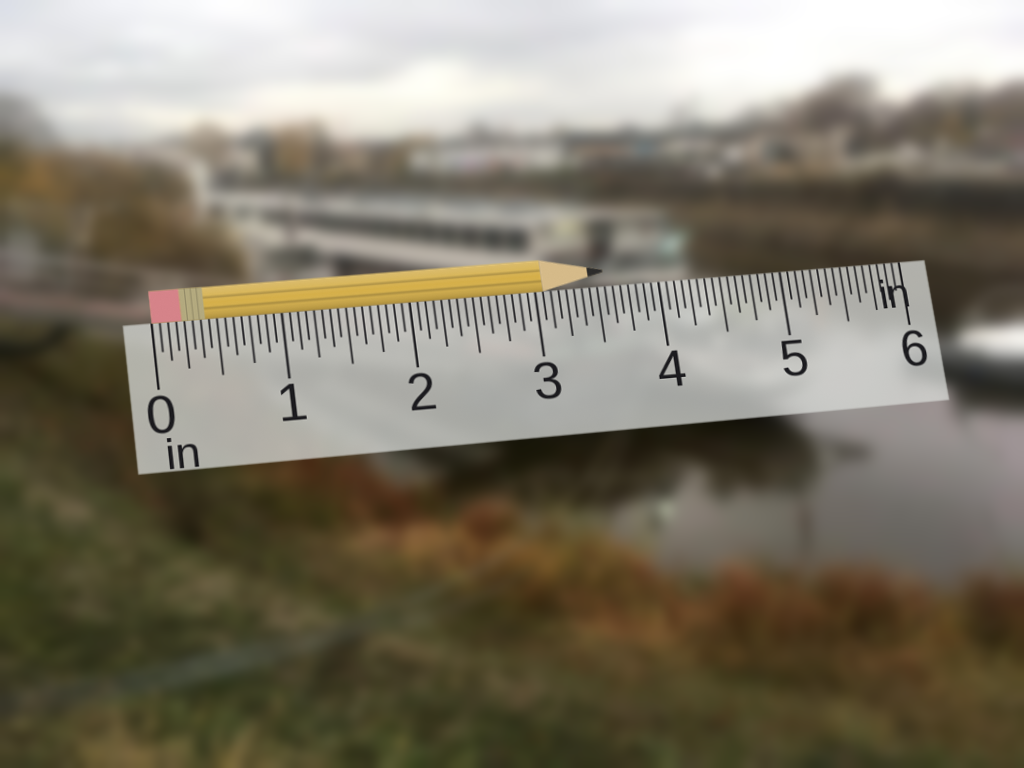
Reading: 3.5625 in
